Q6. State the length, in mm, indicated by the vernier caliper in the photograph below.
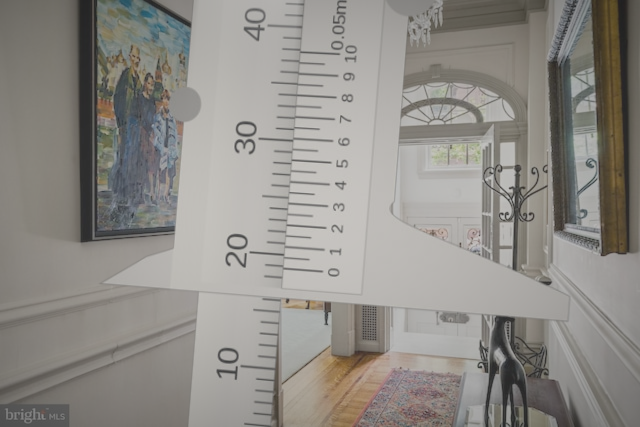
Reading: 18.8 mm
